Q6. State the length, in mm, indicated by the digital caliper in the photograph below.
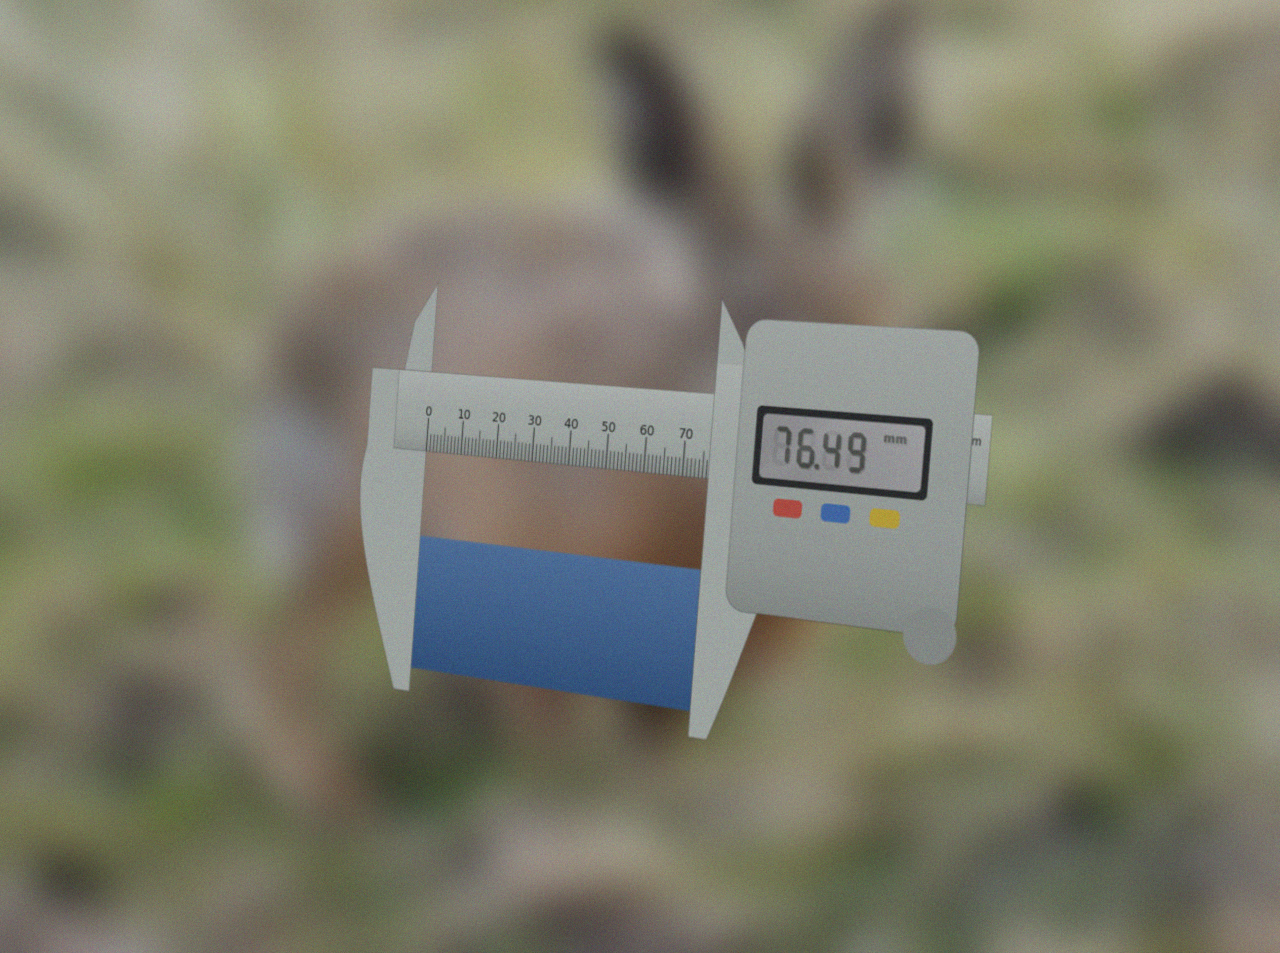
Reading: 76.49 mm
